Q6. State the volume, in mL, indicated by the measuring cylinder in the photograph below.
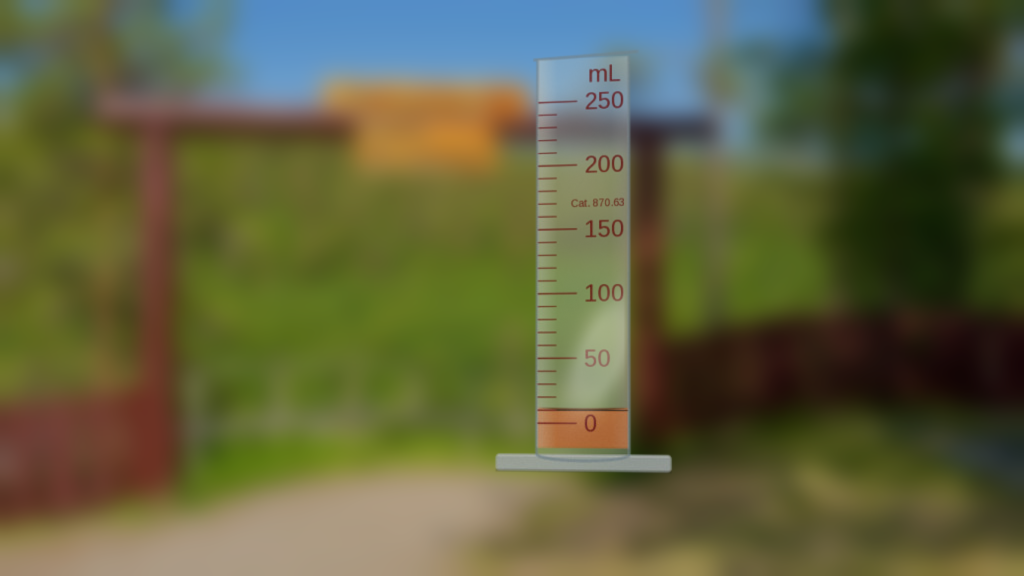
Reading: 10 mL
